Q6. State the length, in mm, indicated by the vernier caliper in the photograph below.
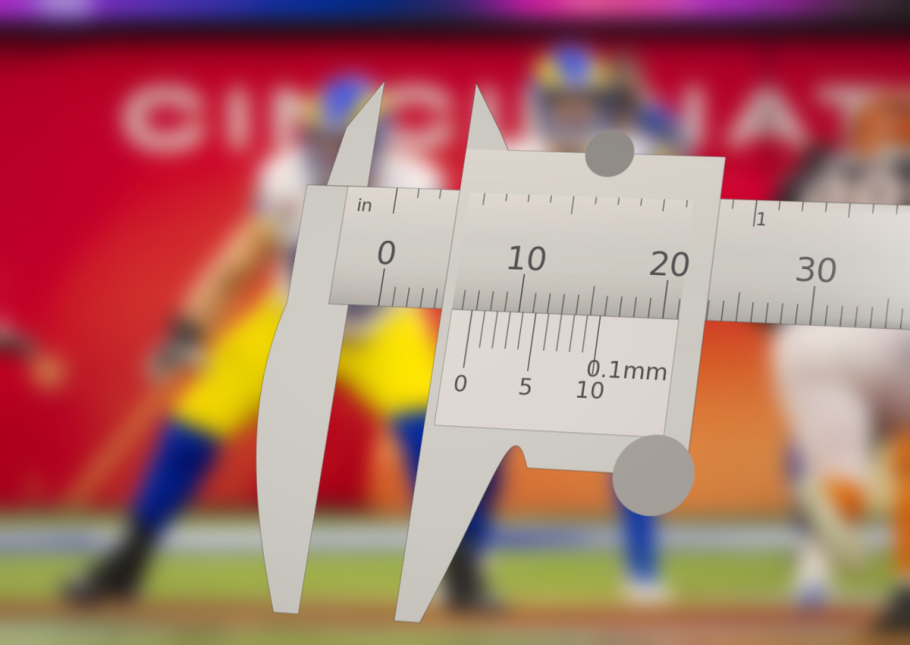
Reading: 6.7 mm
